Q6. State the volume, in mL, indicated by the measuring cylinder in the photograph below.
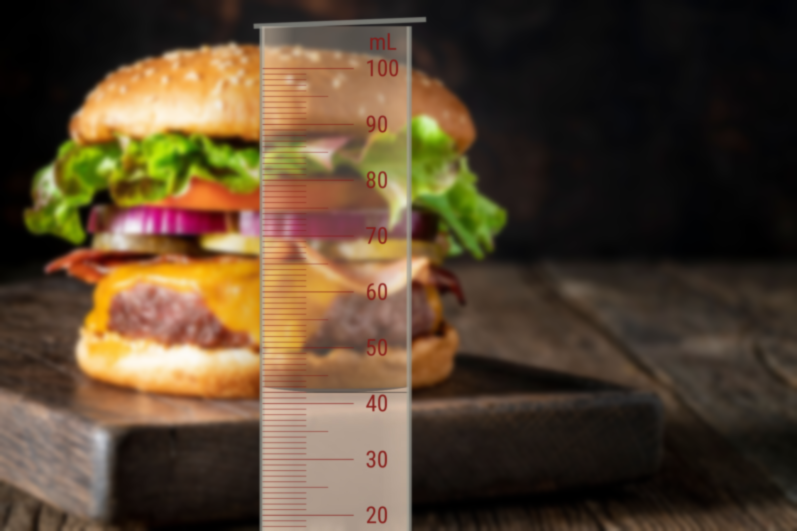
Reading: 42 mL
